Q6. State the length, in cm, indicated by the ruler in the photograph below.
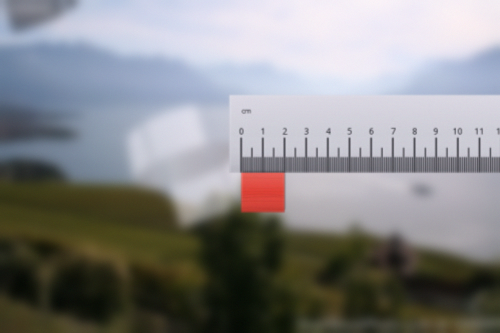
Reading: 2 cm
